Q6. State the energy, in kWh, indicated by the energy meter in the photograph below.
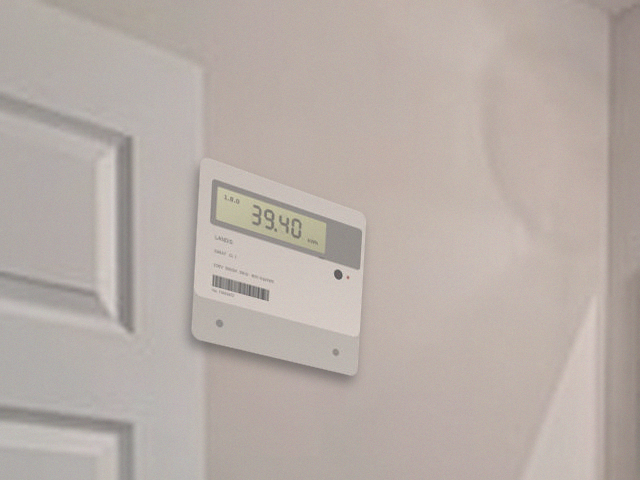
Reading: 39.40 kWh
